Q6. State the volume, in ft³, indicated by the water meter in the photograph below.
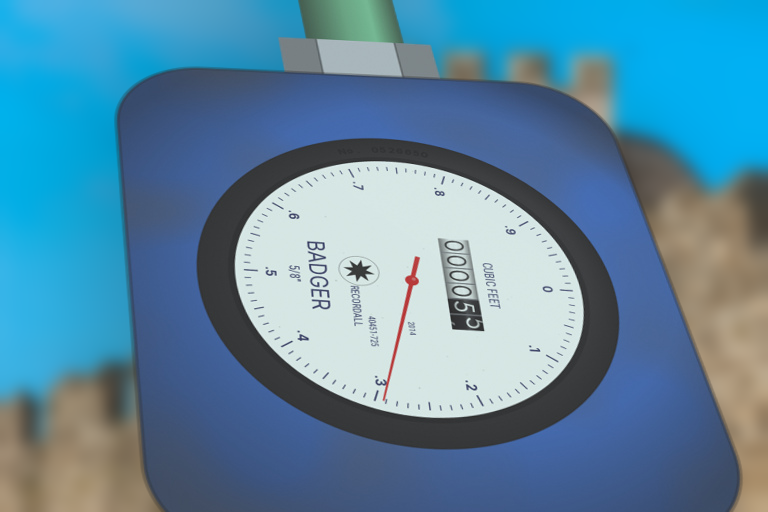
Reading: 55.29 ft³
